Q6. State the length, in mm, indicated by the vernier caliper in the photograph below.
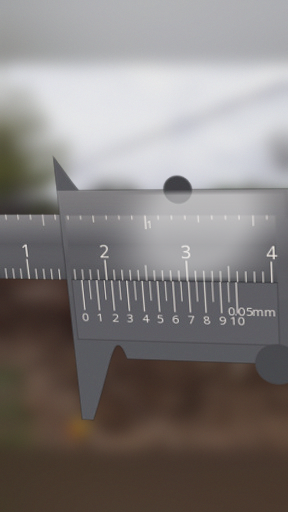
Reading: 16.8 mm
